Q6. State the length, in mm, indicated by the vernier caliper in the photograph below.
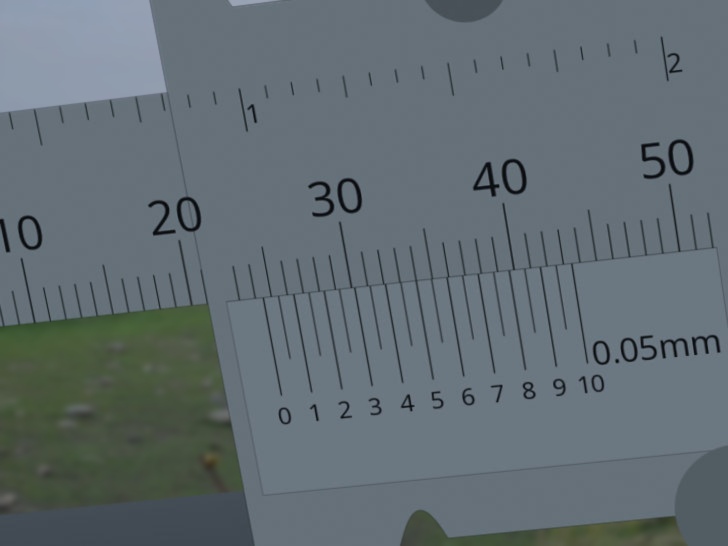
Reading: 24.5 mm
